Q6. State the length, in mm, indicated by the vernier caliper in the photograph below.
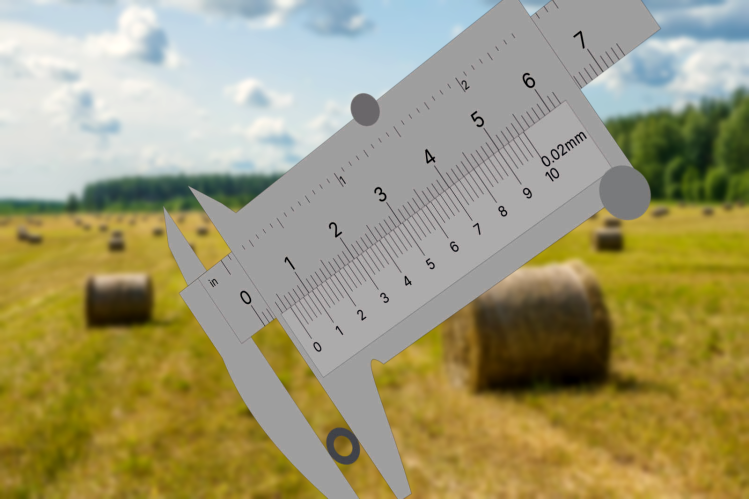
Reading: 5.8 mm
